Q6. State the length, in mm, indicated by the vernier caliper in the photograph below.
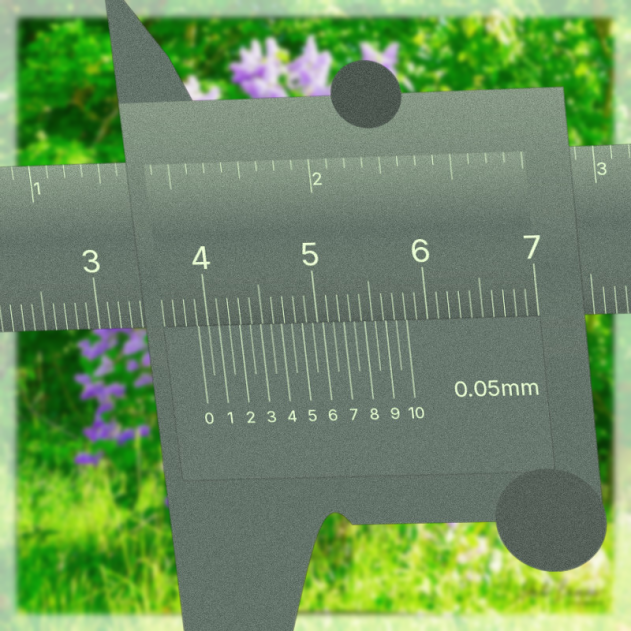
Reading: 39.1 mm
